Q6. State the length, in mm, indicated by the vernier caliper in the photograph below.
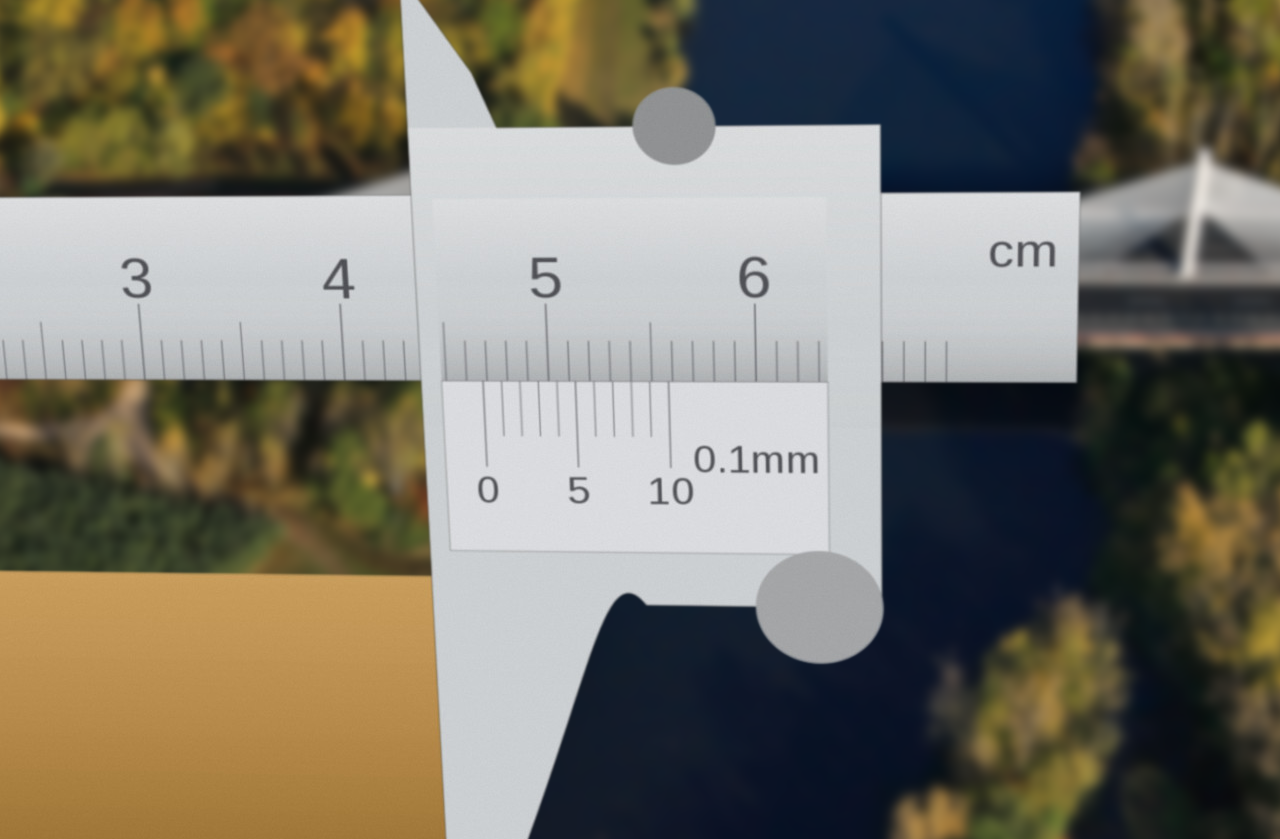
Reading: 46.8 mm
